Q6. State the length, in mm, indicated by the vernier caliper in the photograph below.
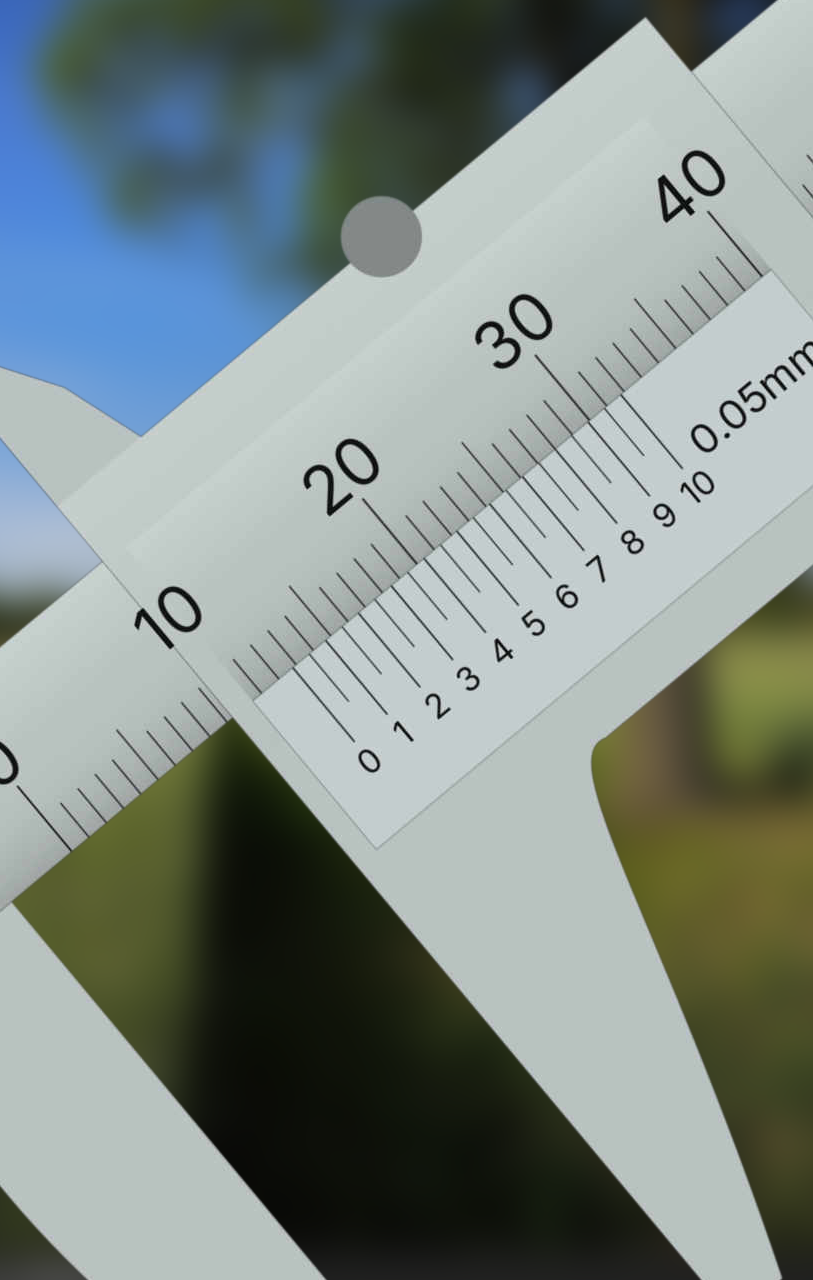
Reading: 12.8 mm
